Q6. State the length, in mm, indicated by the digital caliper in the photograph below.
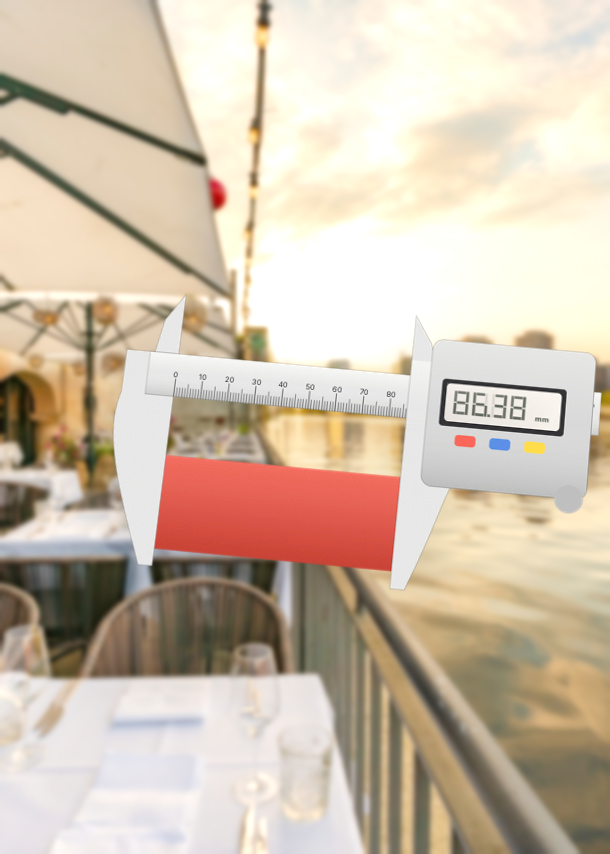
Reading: 86.38 mm
